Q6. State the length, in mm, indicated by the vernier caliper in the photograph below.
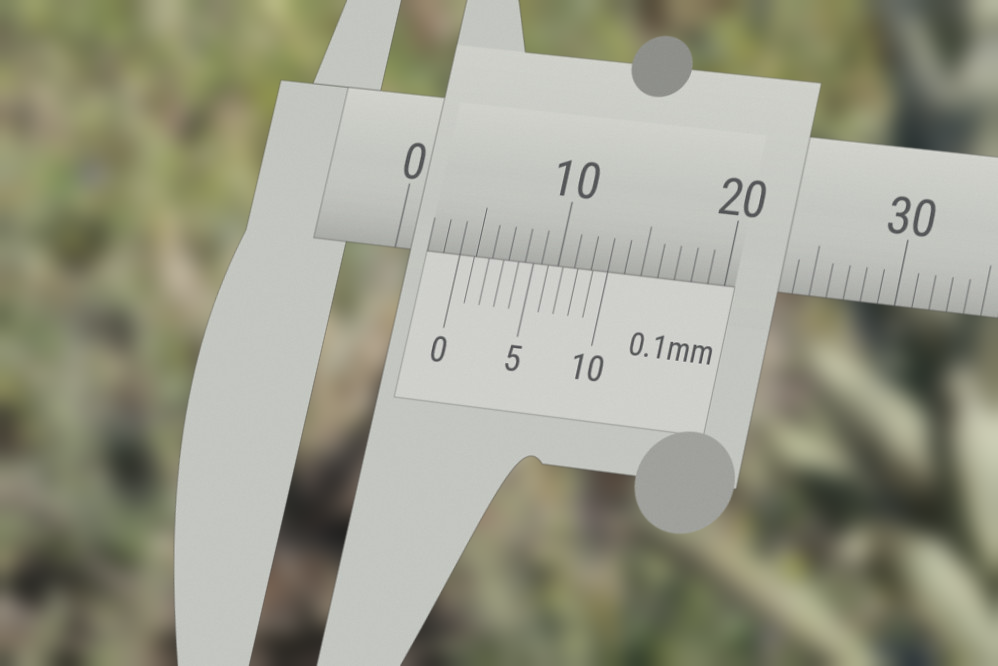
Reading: 4.0 mm
